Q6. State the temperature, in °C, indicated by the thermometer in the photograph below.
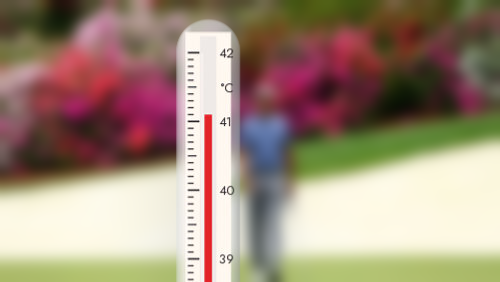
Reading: 41.1 °C
